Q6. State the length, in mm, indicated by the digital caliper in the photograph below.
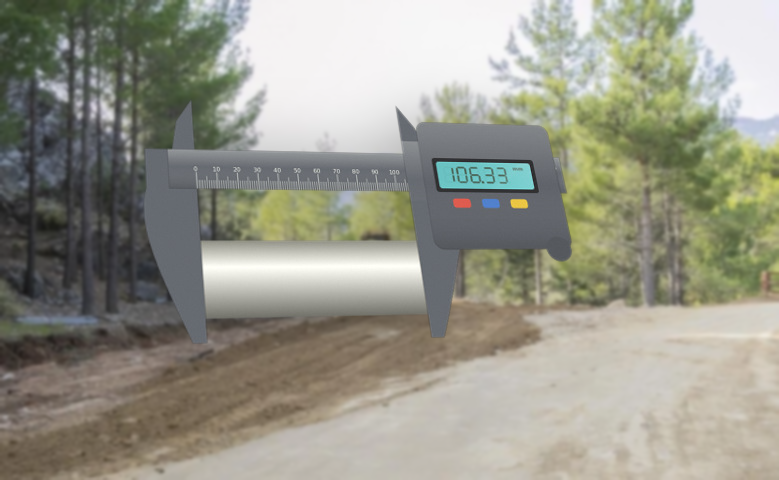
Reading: 106.33 mm
